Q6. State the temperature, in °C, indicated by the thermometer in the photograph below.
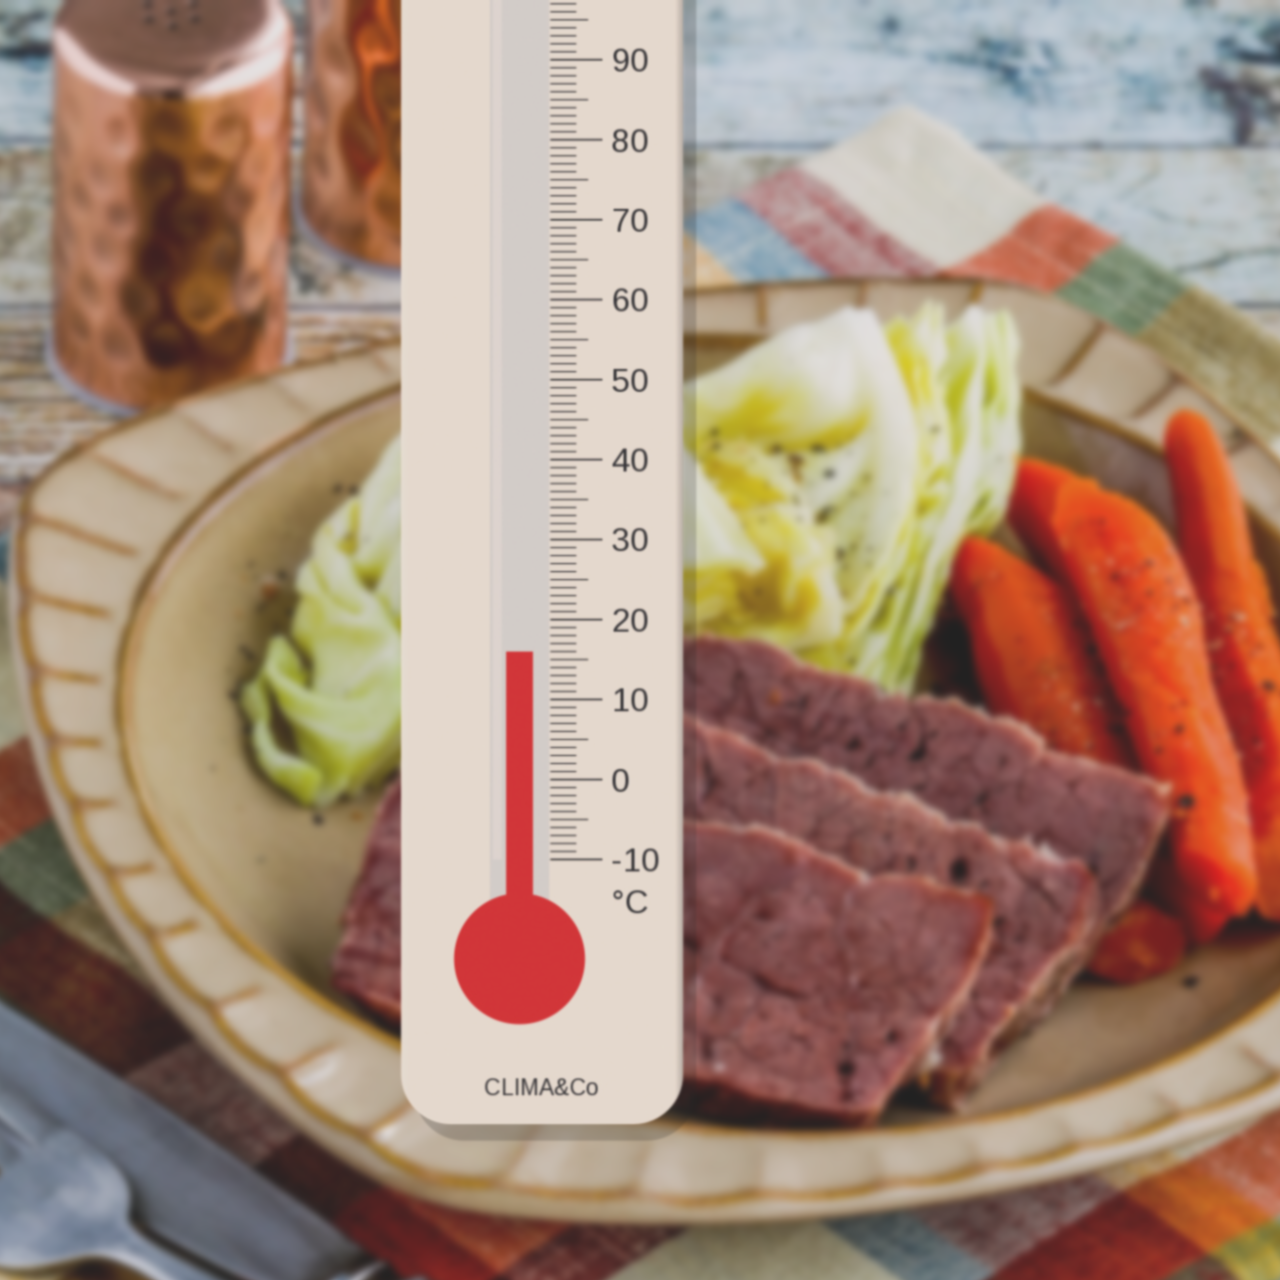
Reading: 16 °C
